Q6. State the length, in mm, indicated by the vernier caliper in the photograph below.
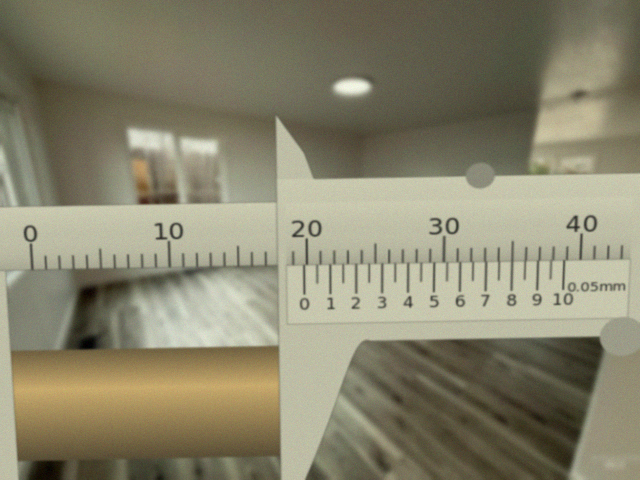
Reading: 19.8 mm
